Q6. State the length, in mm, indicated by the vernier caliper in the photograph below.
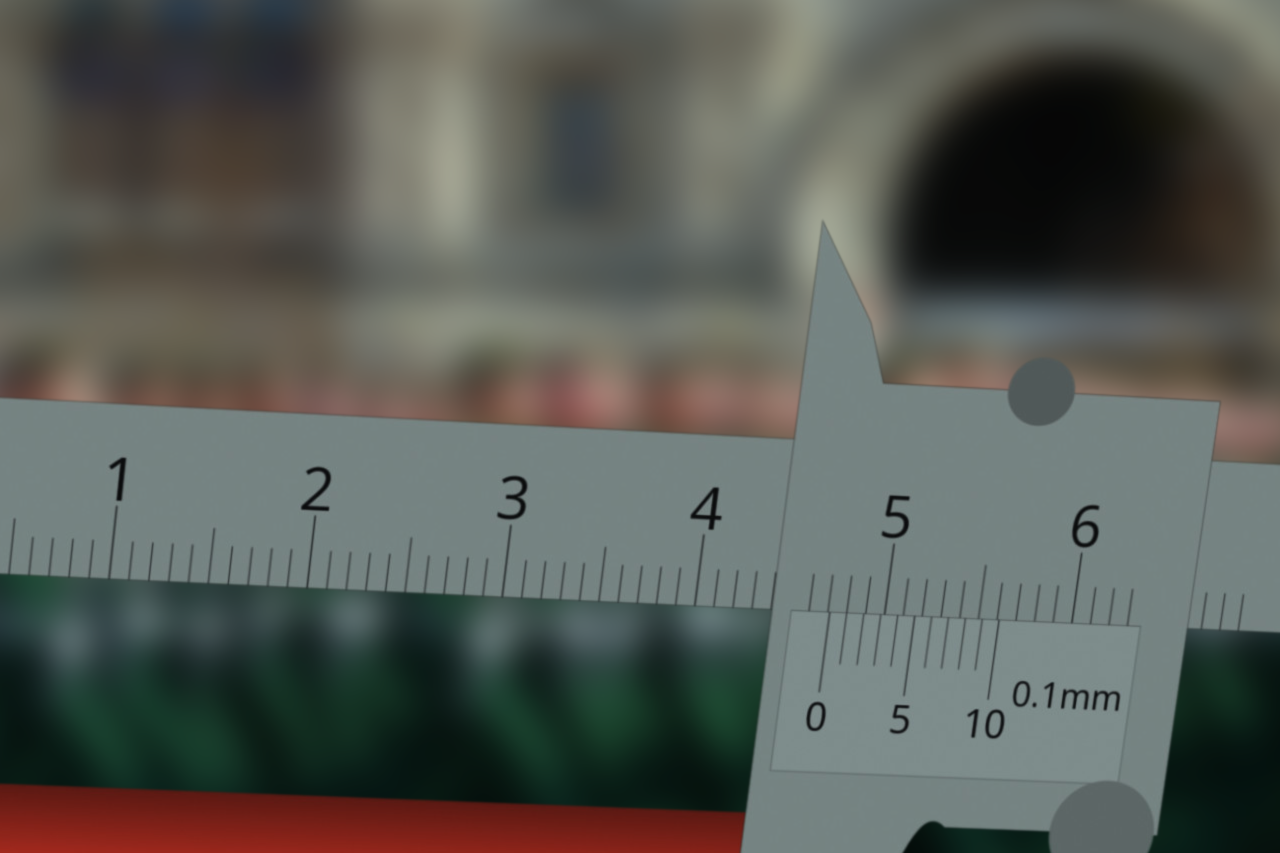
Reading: 47.1 mm
